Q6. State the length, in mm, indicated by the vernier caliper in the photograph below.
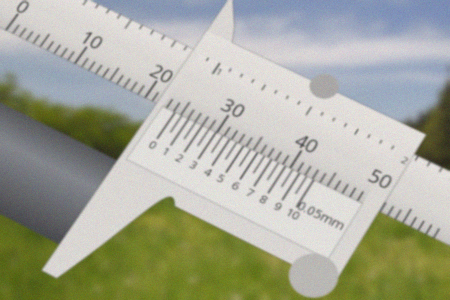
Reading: 24.2 mm
